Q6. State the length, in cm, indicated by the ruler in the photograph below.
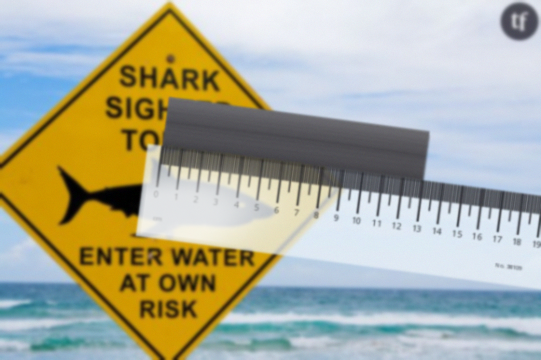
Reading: 13 cm
